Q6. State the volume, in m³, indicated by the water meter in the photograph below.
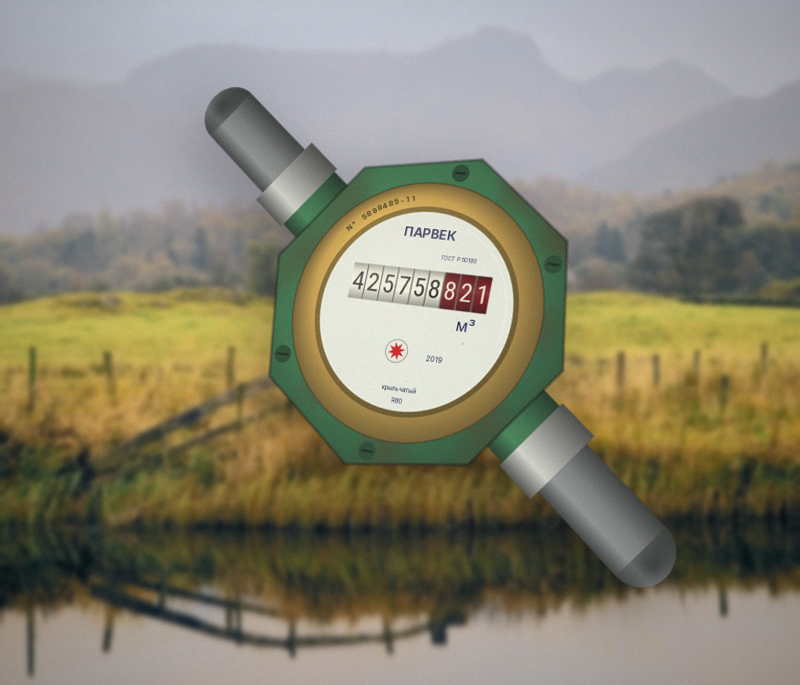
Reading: 425758.821 m³
